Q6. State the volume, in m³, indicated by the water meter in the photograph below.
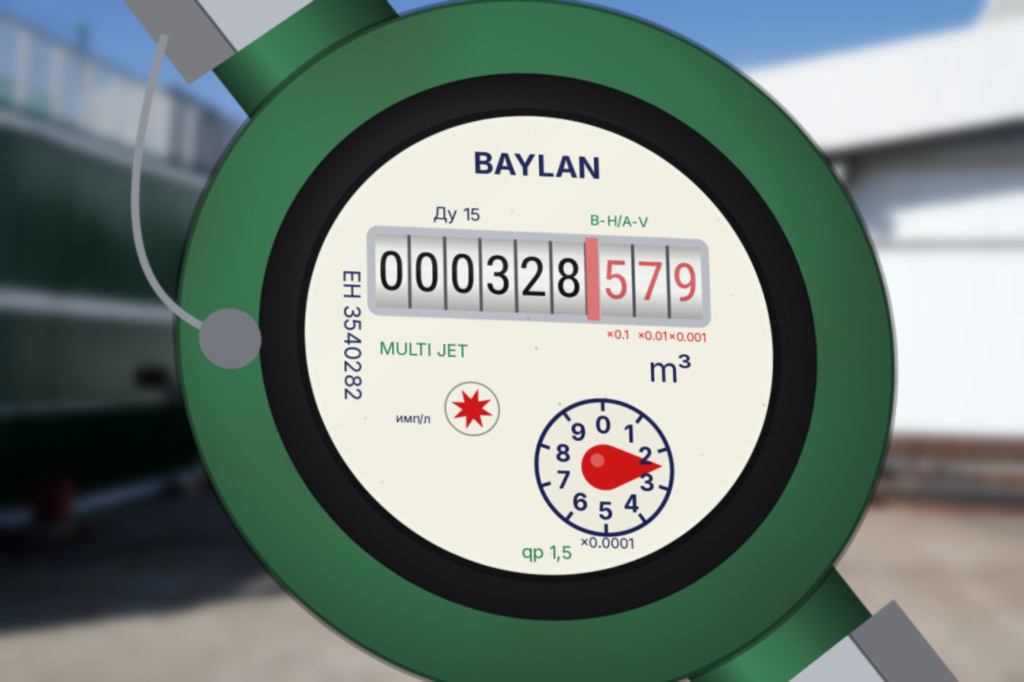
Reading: 328.5792 m³
